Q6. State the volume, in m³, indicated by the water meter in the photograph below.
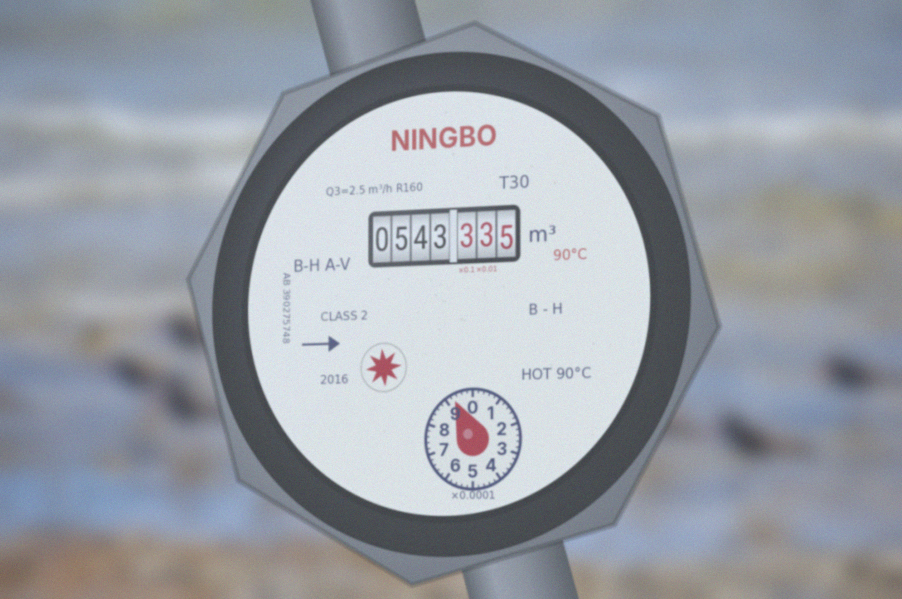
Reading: 543.3349 m³
